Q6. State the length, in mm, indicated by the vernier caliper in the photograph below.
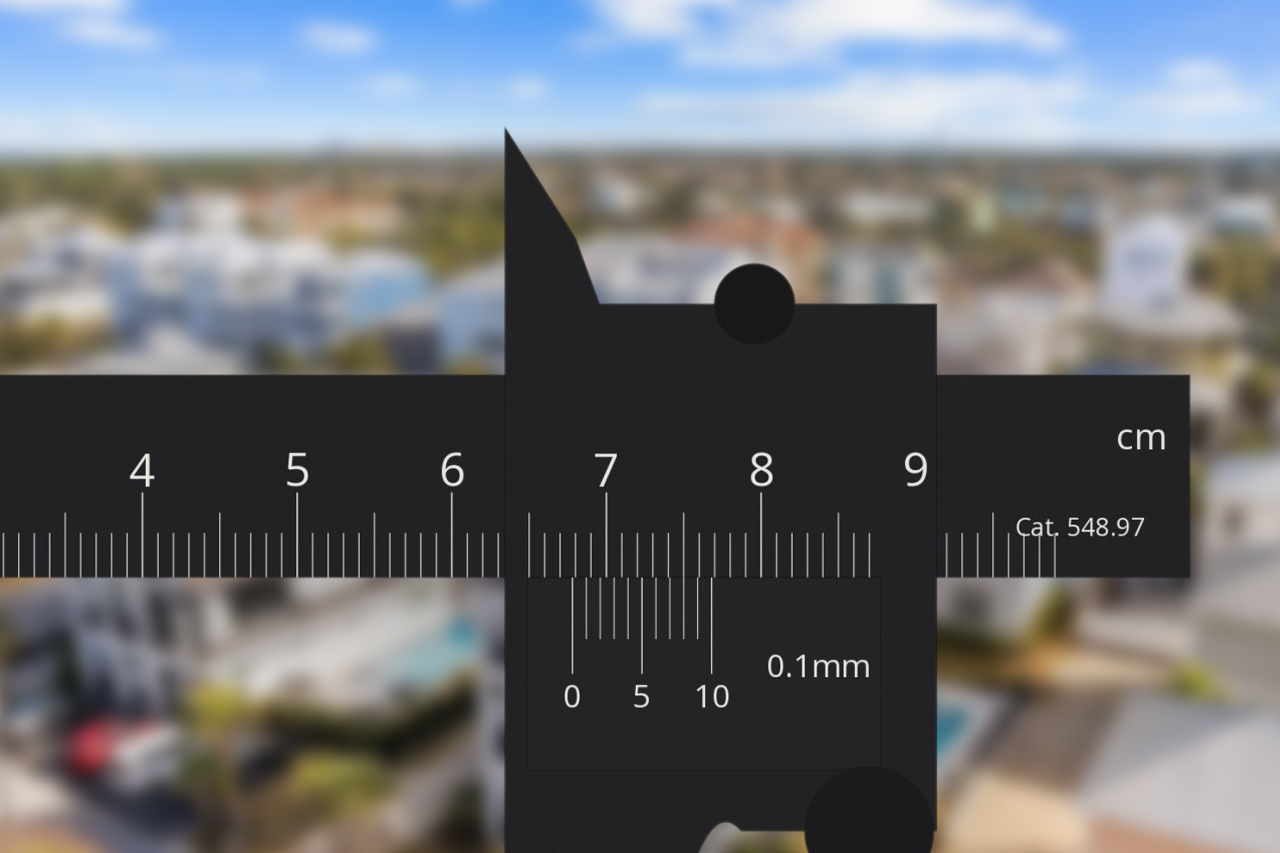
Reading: 67.8 mm
